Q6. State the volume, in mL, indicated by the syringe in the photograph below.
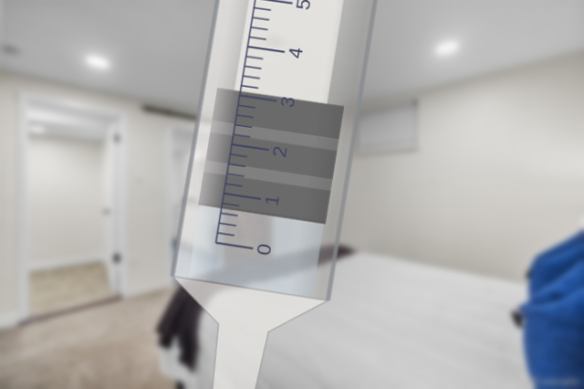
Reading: 0.7 mL
